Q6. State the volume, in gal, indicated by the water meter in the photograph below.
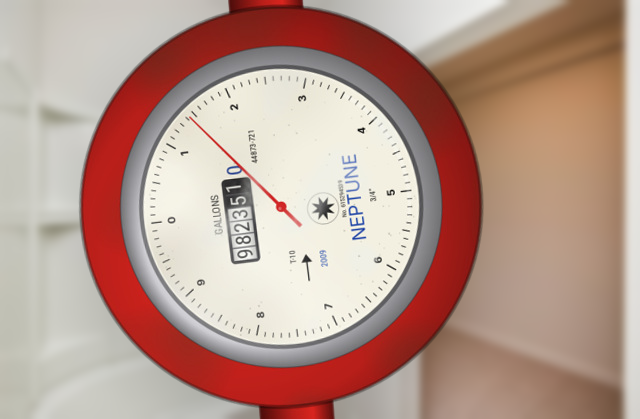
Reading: 9823511.4 gal
